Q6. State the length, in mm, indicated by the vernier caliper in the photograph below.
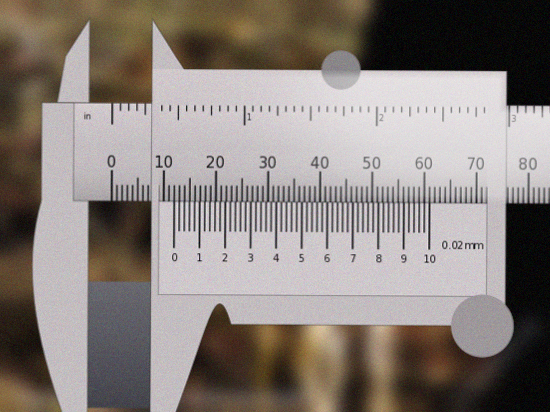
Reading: 12.0 mm
